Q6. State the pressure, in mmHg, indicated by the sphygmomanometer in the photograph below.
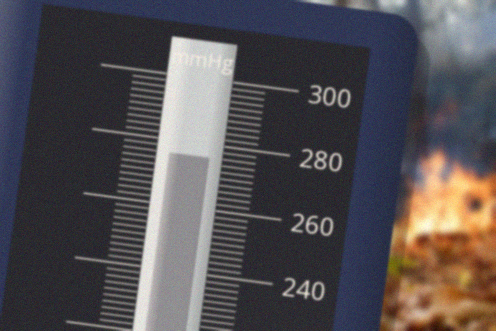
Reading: 276 mmHg
